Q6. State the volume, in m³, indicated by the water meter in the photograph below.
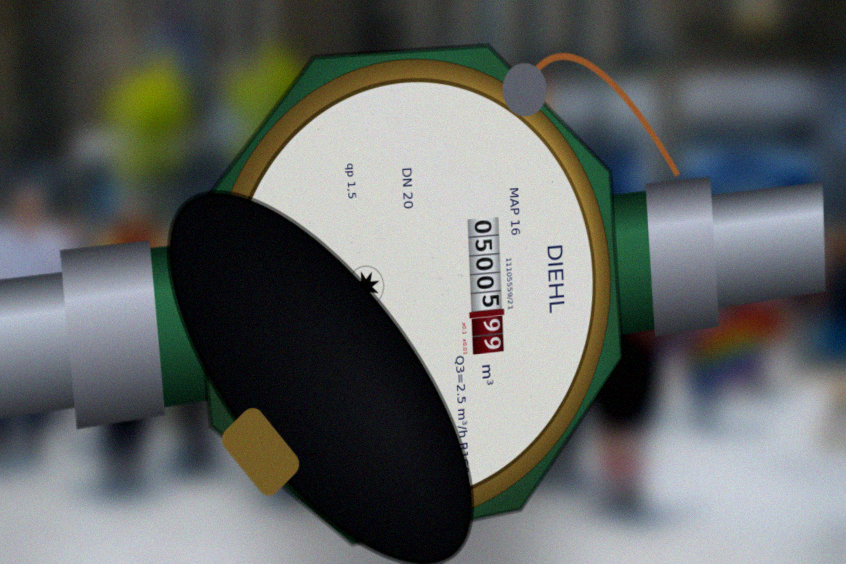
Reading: 5005.99 m³
